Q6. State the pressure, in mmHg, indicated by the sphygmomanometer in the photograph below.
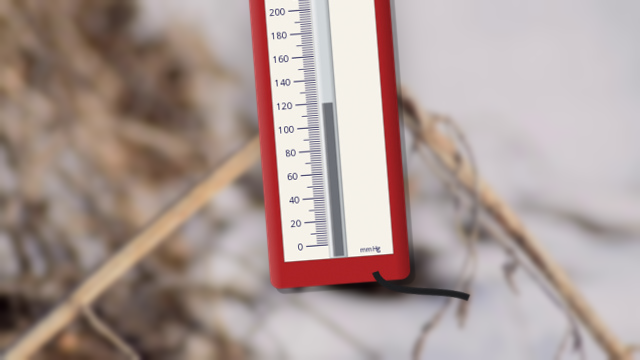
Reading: 120 mmHg
